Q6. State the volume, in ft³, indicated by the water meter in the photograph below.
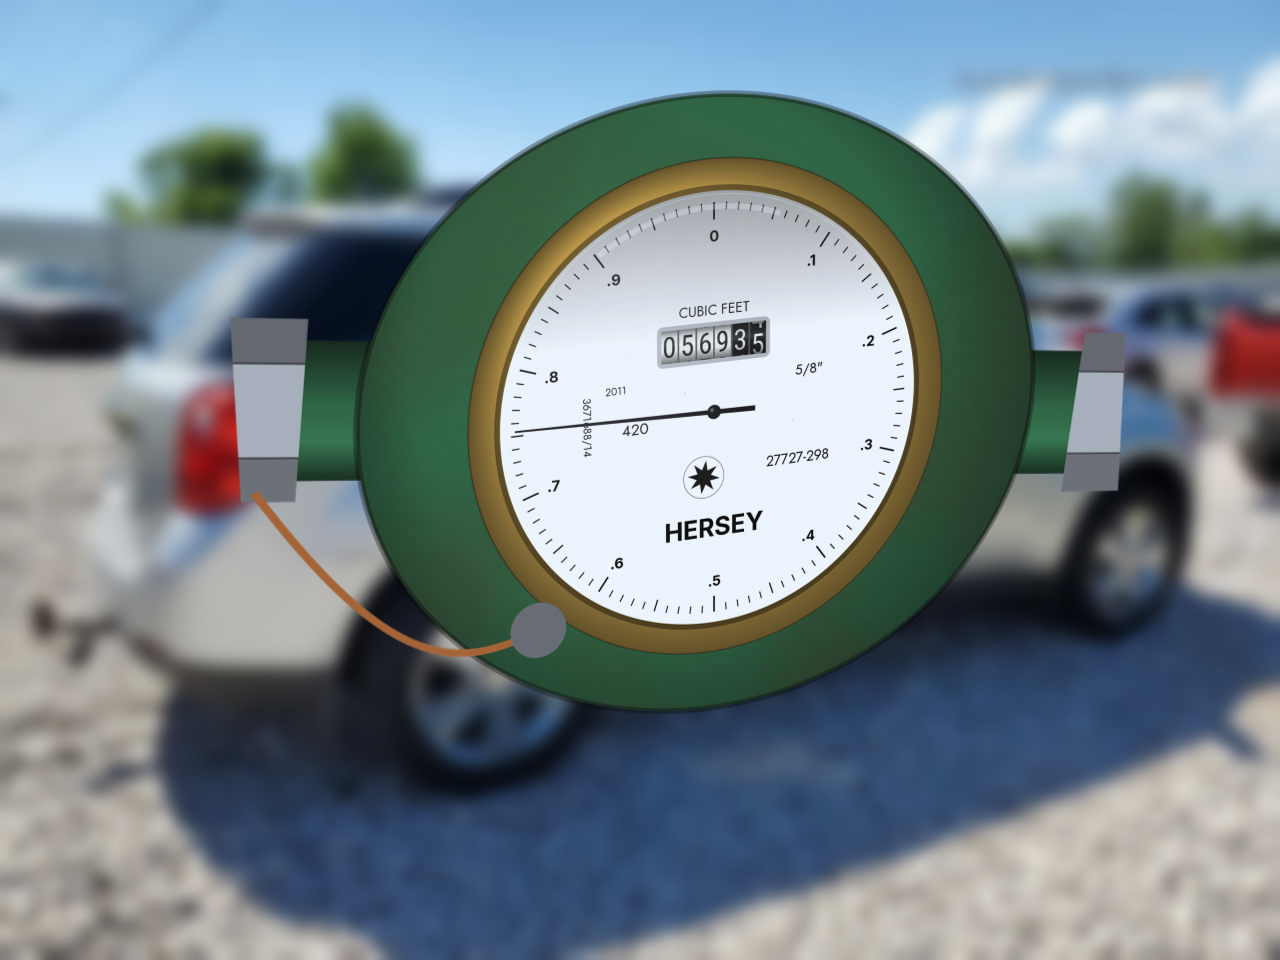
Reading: 56934.75 ft³
